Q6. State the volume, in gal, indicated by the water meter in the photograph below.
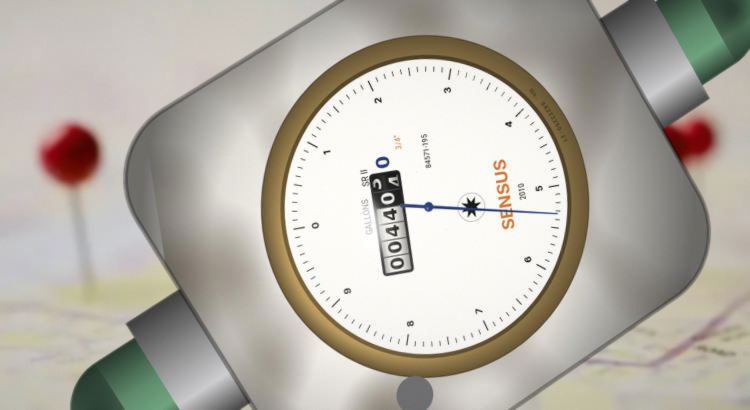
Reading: 44035.3 gal
